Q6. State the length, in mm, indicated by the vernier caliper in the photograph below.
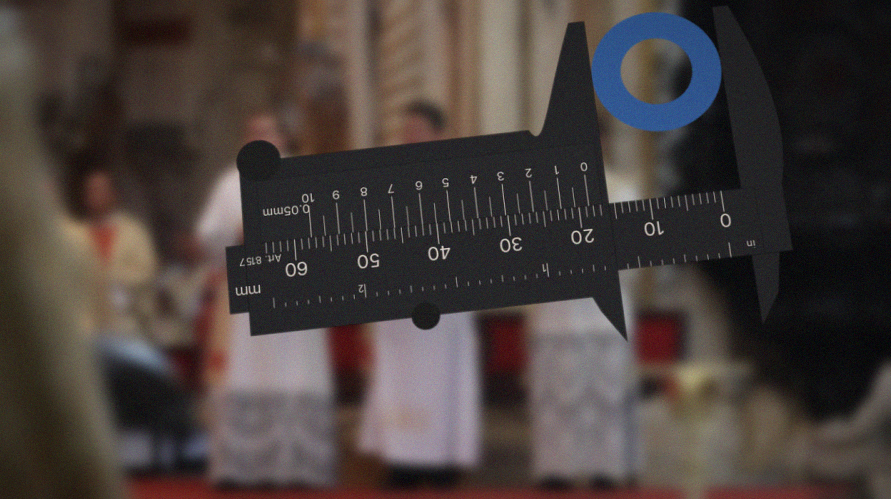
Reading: 18.6 mm
